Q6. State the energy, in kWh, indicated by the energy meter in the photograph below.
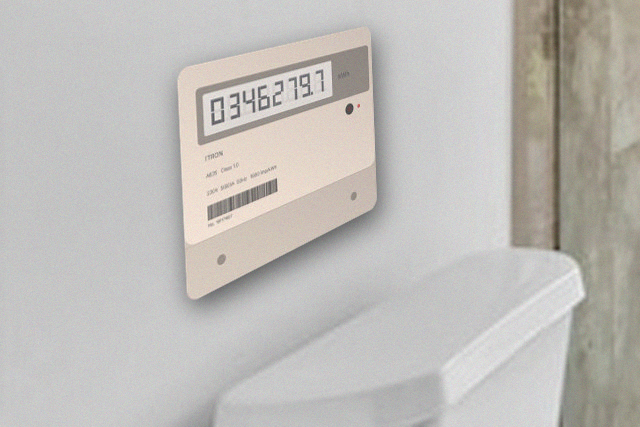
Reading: 346279.7 kWh
